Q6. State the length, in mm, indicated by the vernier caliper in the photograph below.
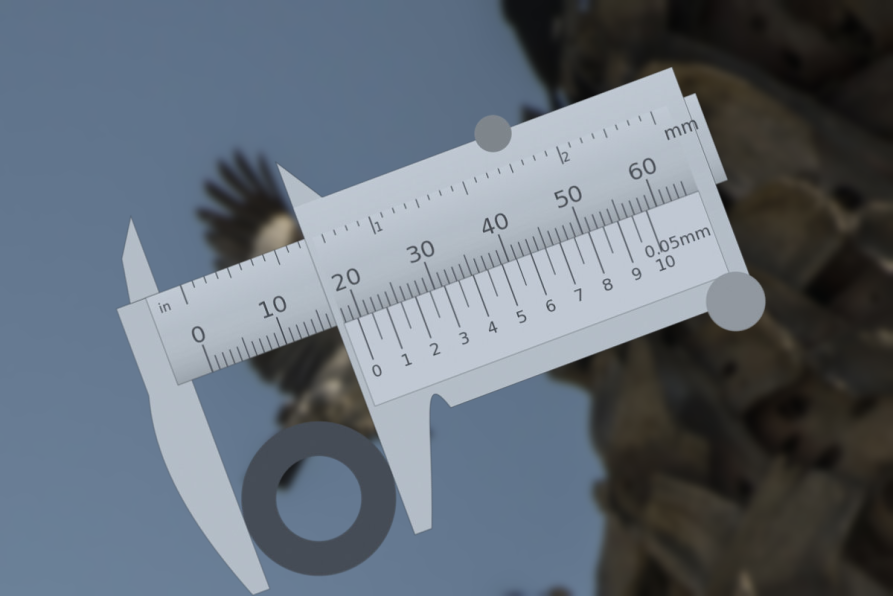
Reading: 19.6 mm
